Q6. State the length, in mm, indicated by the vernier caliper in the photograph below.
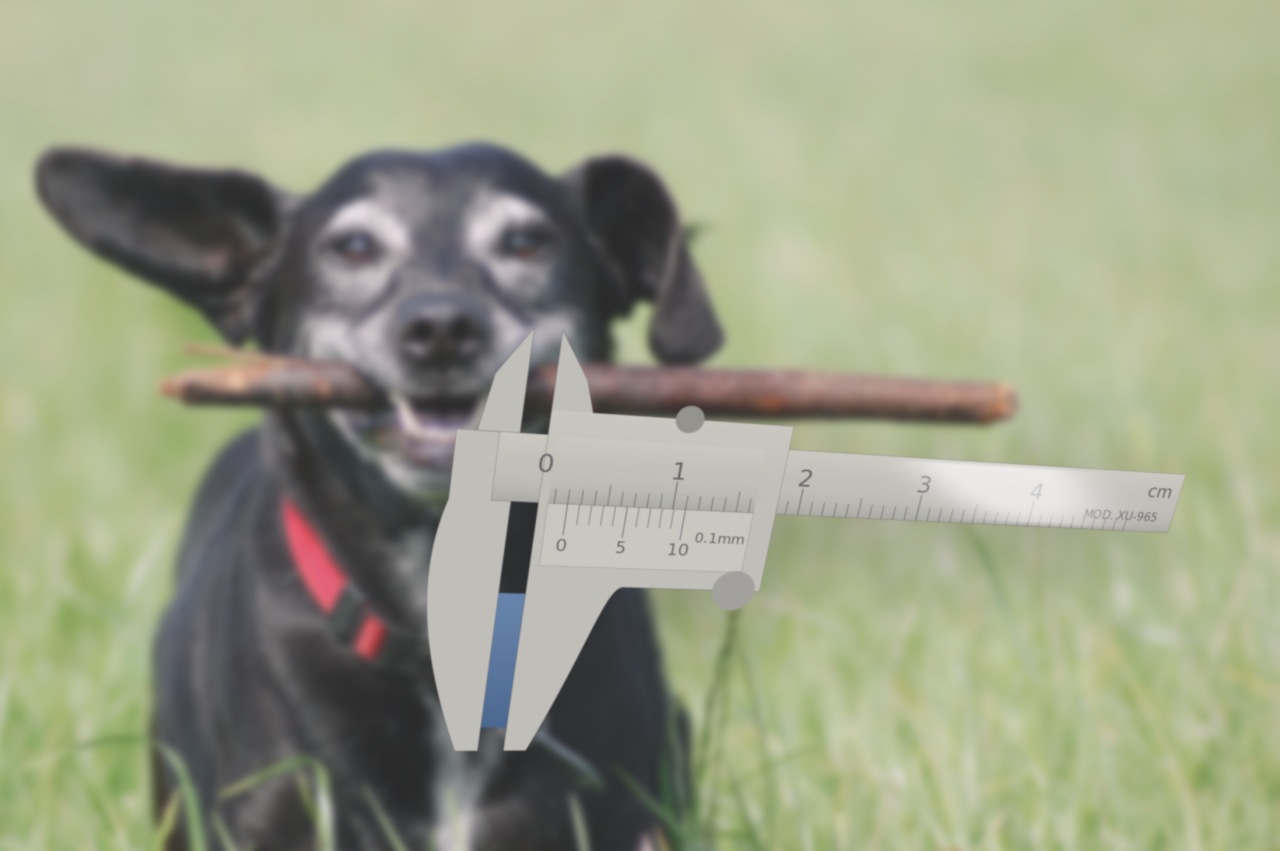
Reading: 2.0 mm
